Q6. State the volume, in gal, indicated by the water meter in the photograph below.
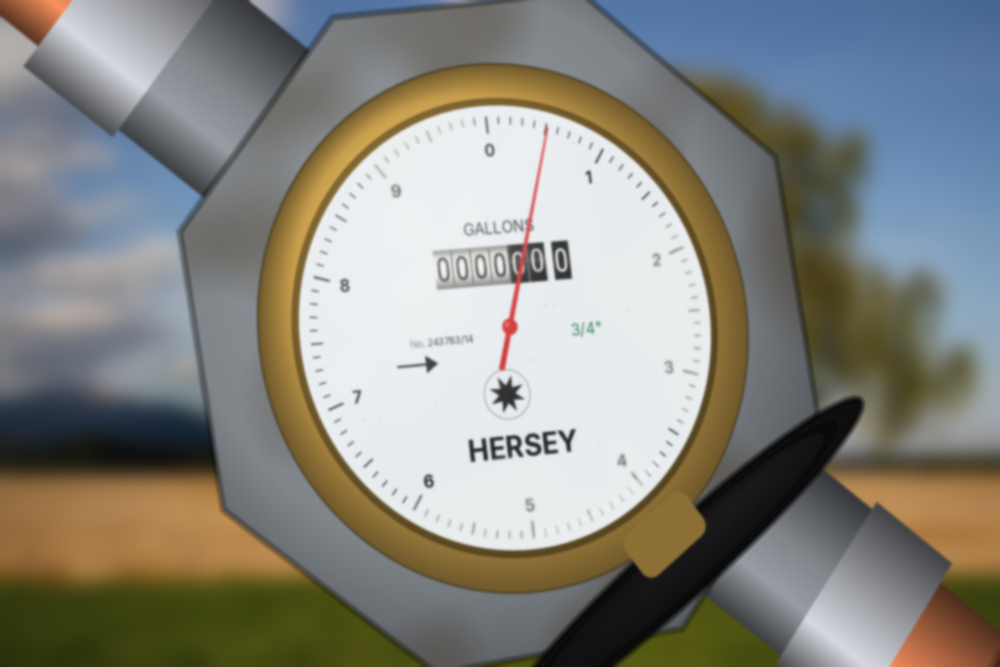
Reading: 0.5 gal
